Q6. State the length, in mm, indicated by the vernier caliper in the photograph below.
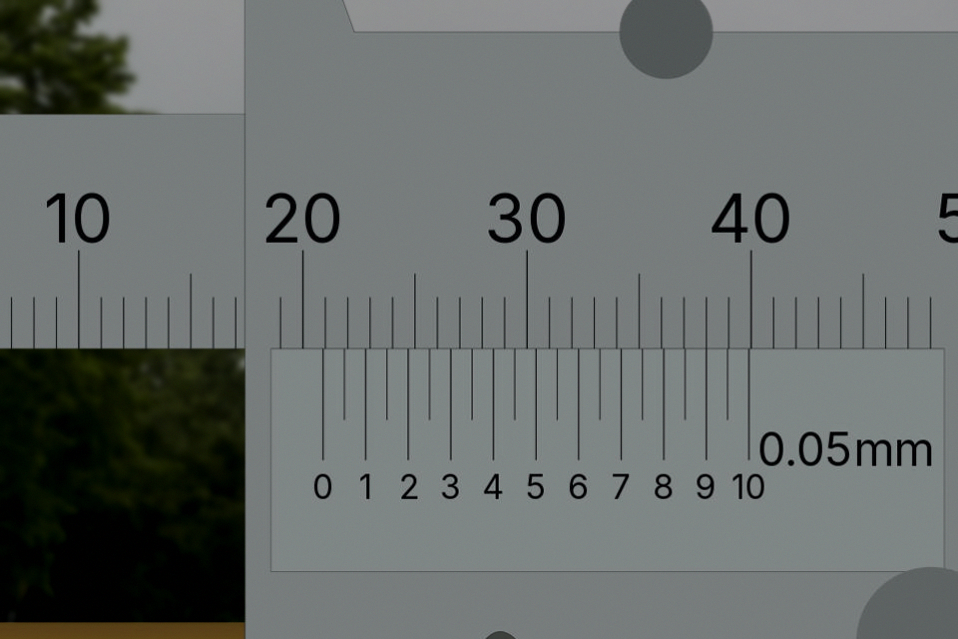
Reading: 20.90 mm
